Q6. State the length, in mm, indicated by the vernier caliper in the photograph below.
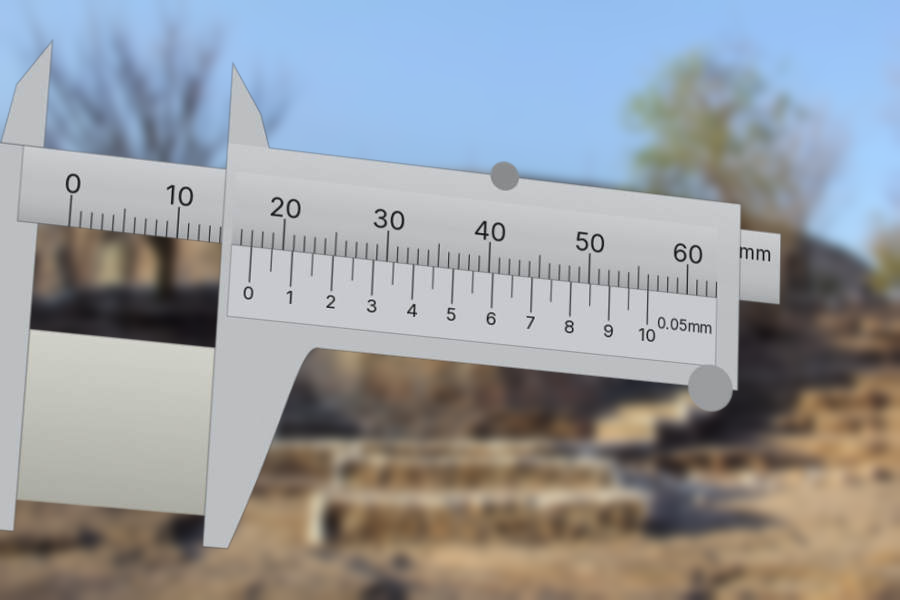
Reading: 17.0 mm
